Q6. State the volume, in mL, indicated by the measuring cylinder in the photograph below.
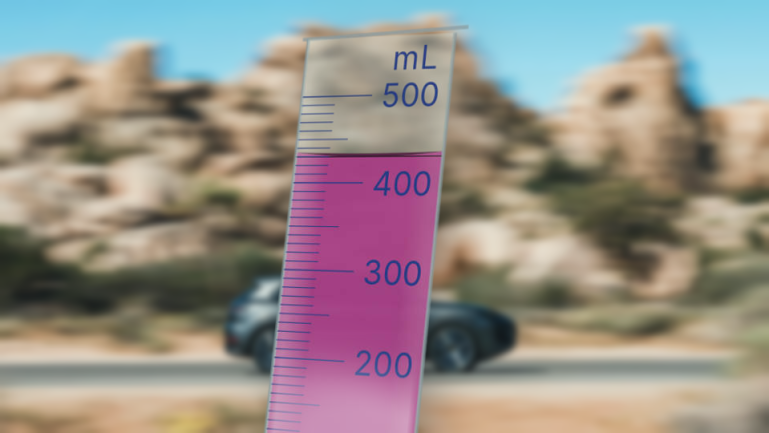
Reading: 430 mL
